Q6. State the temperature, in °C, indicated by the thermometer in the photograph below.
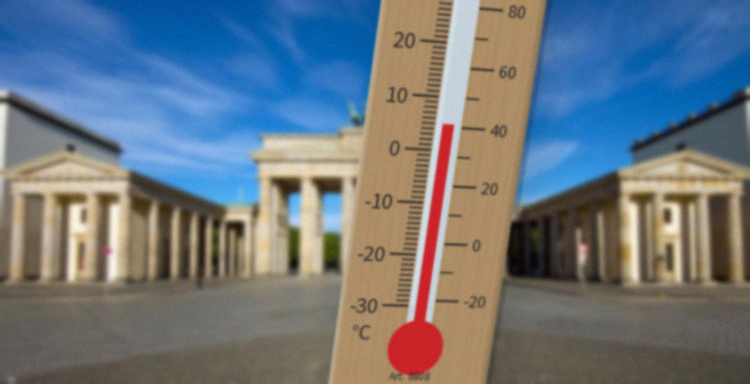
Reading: 5 °C
